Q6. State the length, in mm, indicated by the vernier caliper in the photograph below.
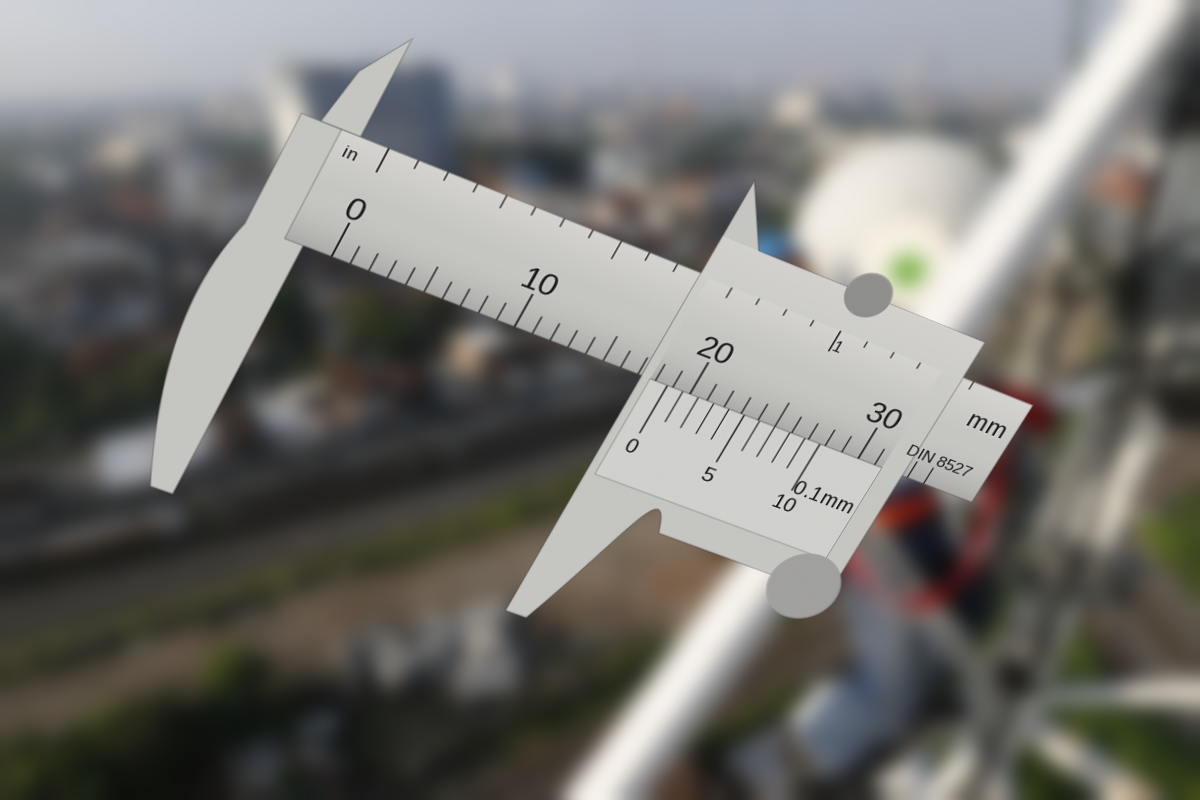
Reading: 18.7 mm
